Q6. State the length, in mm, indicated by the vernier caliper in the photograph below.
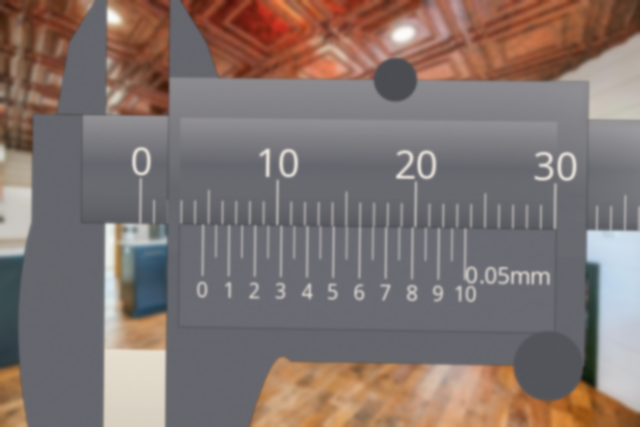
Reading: 4.6 mm
